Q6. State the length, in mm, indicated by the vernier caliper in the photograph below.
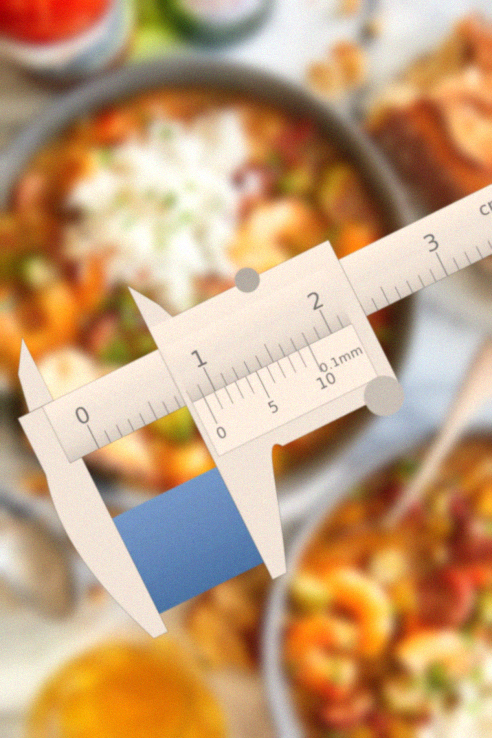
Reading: 9.0 mm
